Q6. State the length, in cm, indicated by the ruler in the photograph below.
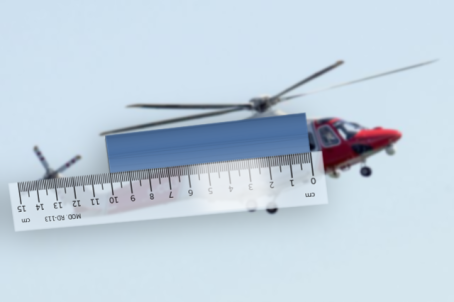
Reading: 10 cm
